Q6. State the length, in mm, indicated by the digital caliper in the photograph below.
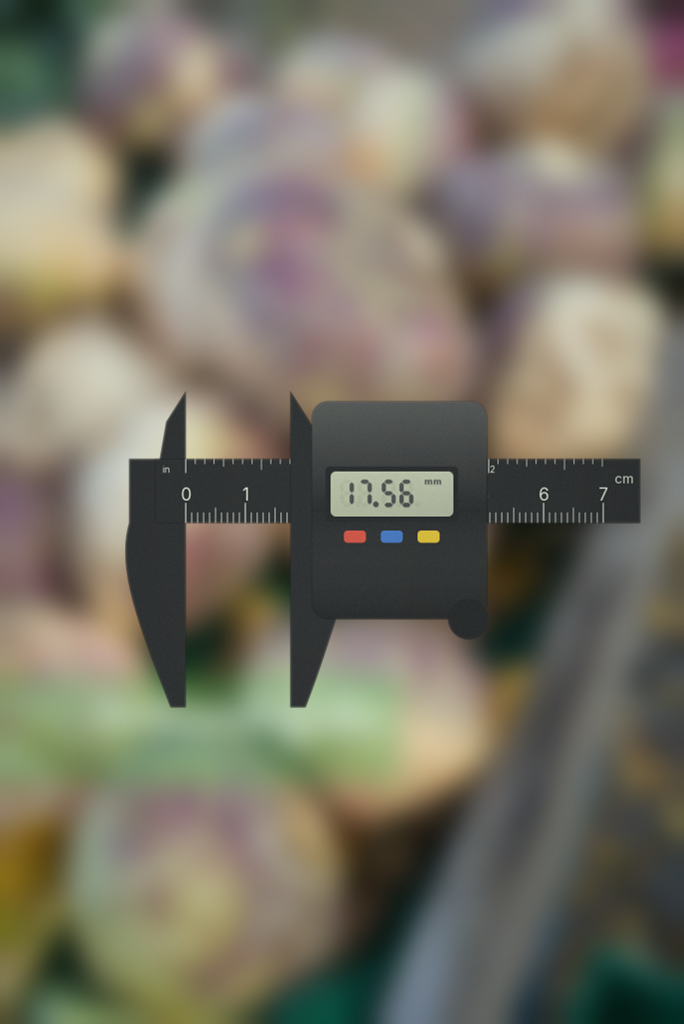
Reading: 17.56 mm
